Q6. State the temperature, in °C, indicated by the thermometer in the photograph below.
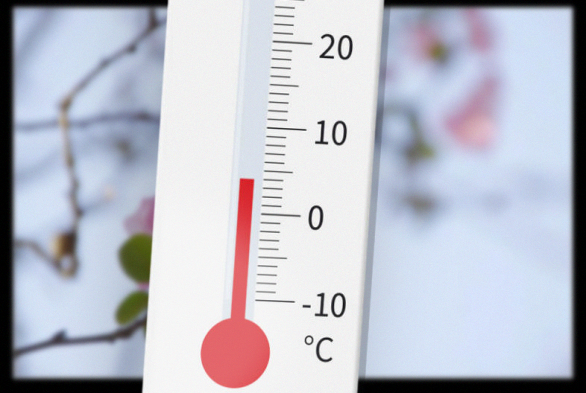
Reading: 4 °C
